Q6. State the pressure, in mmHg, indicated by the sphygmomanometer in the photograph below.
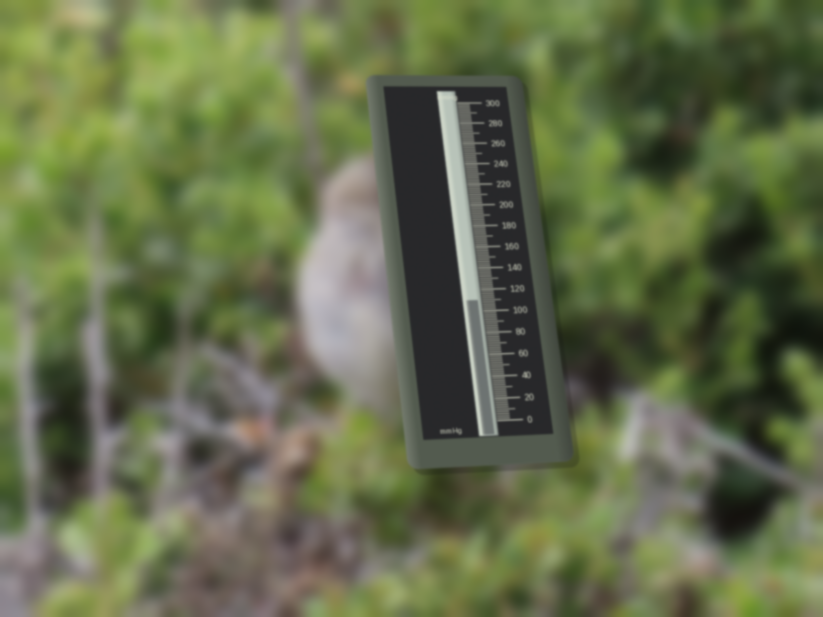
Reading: 110 mmHg
